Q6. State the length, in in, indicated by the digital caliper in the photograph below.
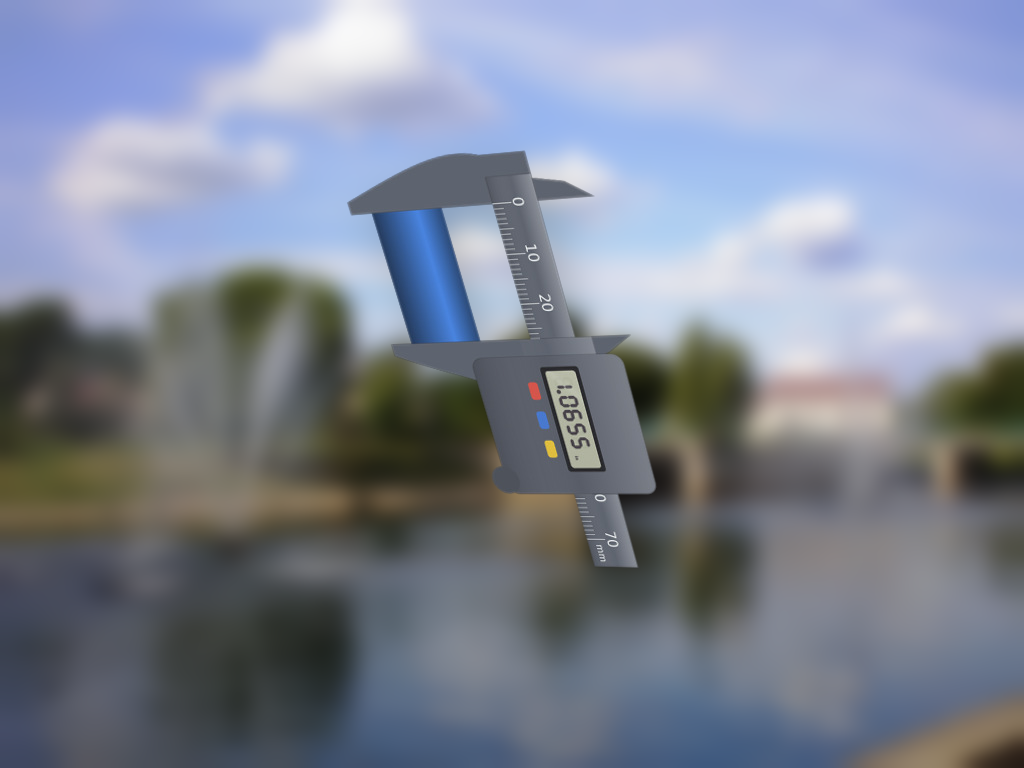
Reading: 1.0655 in
